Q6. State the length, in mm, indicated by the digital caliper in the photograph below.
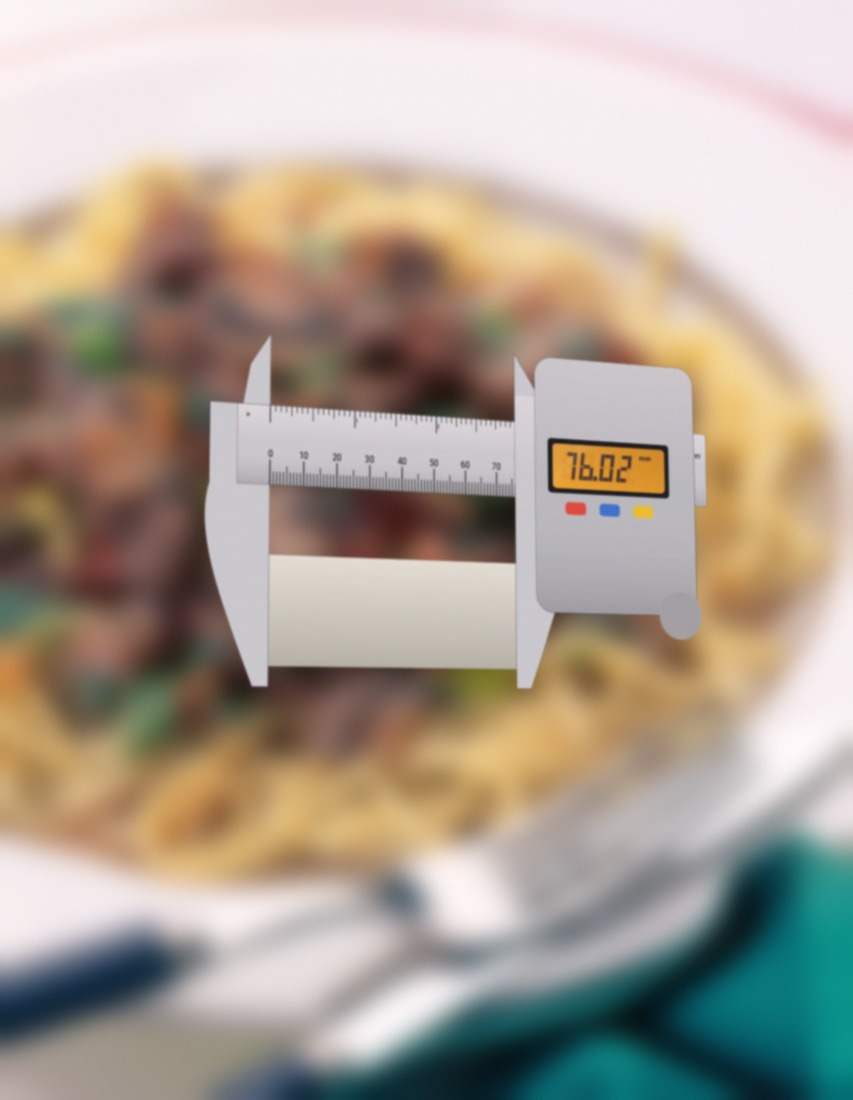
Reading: 76.02 mm
